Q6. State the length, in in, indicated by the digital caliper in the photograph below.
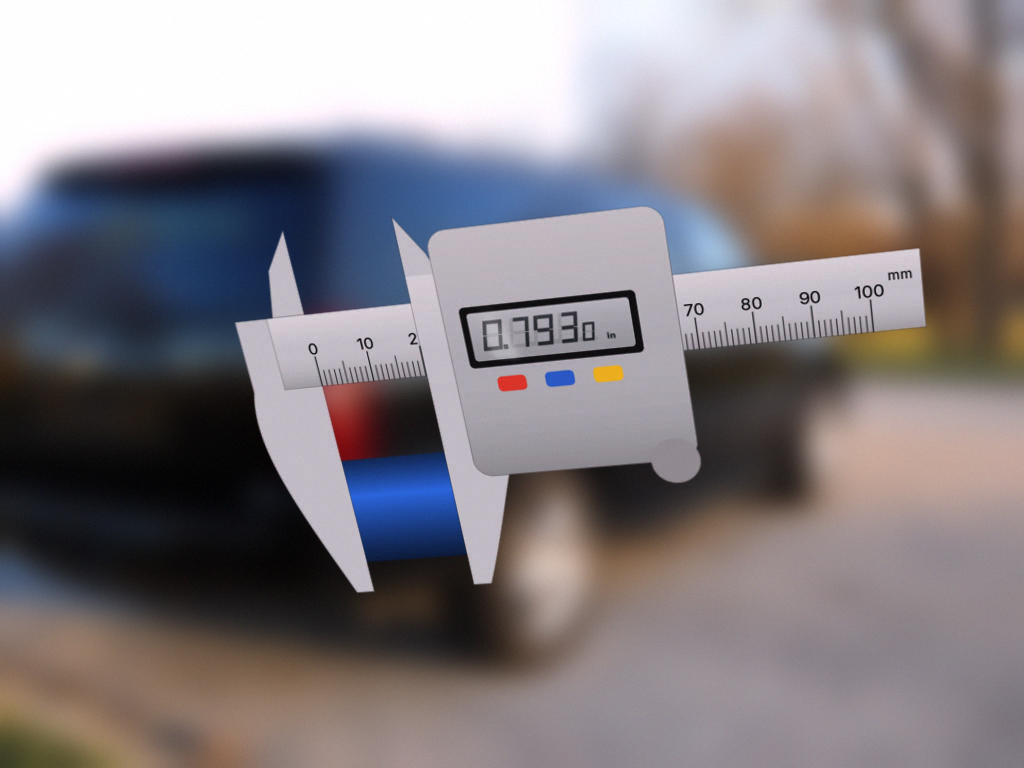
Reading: 0.7930 in
